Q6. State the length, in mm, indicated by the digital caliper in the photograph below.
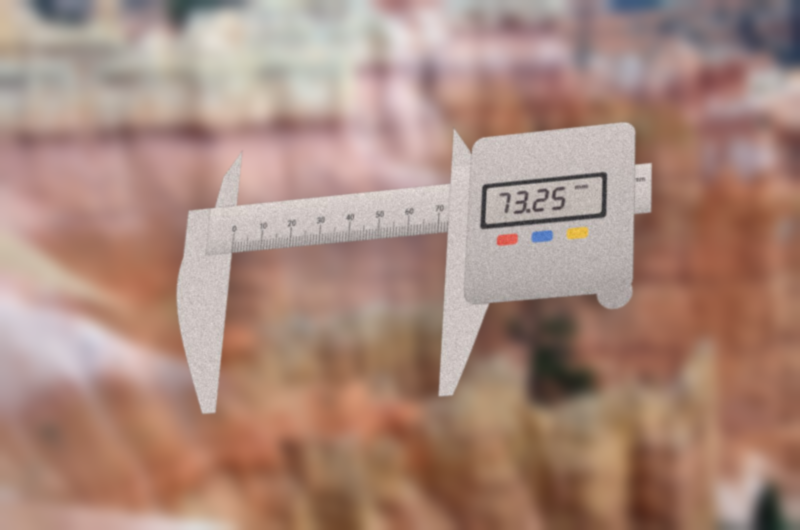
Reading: 73.25 mm
